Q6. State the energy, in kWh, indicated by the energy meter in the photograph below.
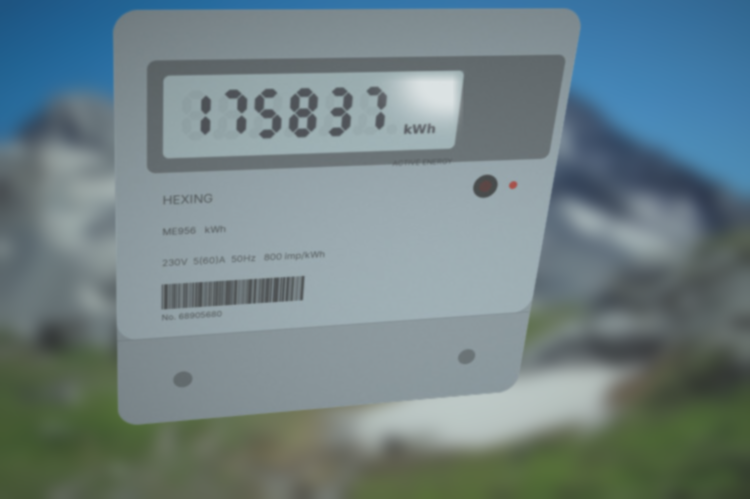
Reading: 175837 kWh
